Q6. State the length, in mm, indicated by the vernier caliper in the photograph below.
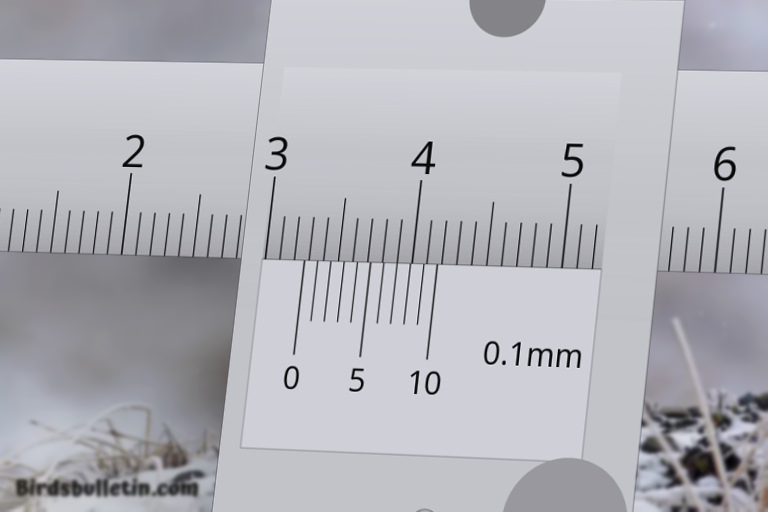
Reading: 32.7 mm
